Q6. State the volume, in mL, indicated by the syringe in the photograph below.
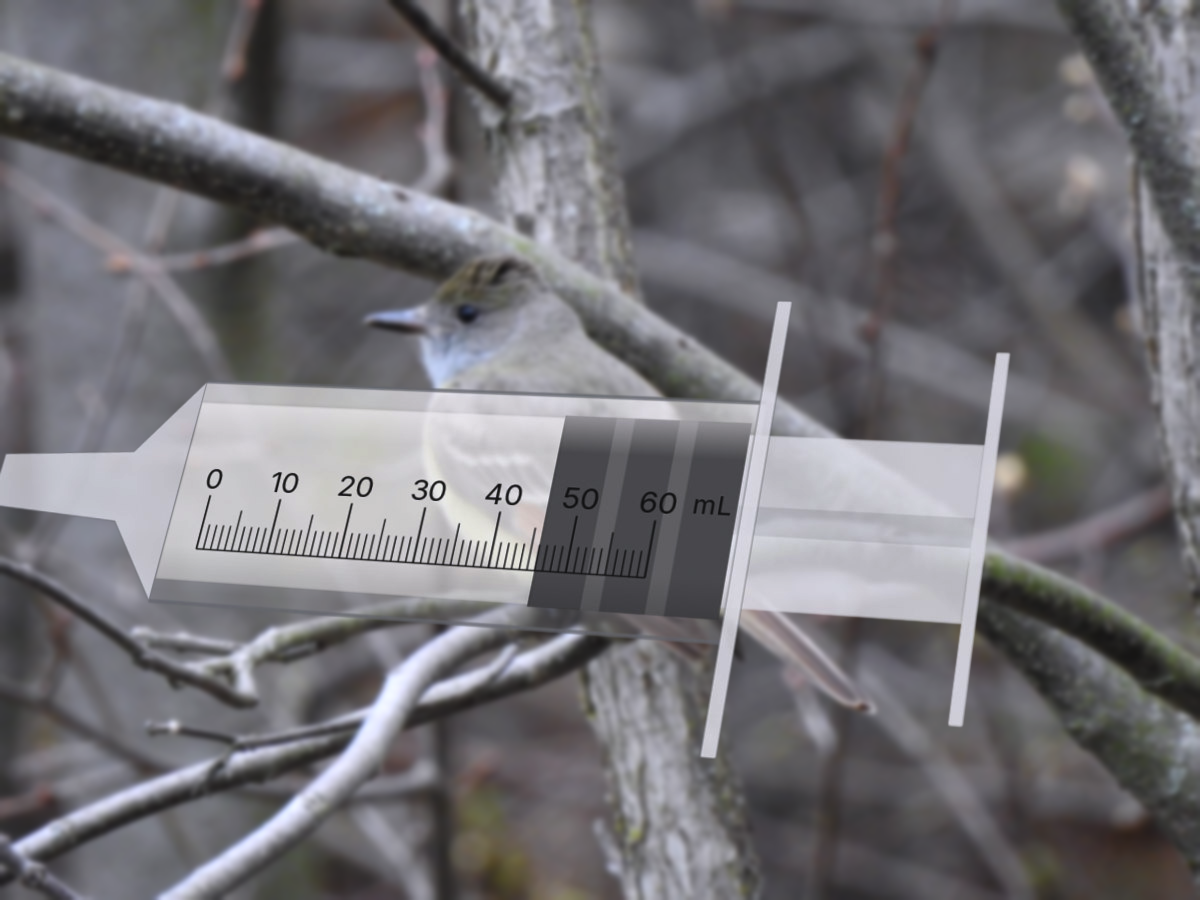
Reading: 46 mL
